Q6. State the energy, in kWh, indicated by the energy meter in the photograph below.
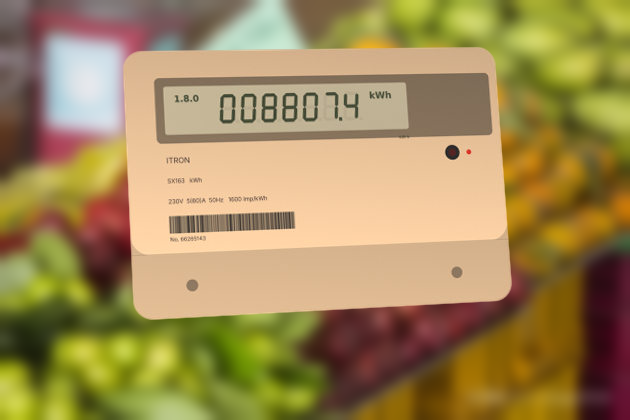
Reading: 8807.4 kWh
